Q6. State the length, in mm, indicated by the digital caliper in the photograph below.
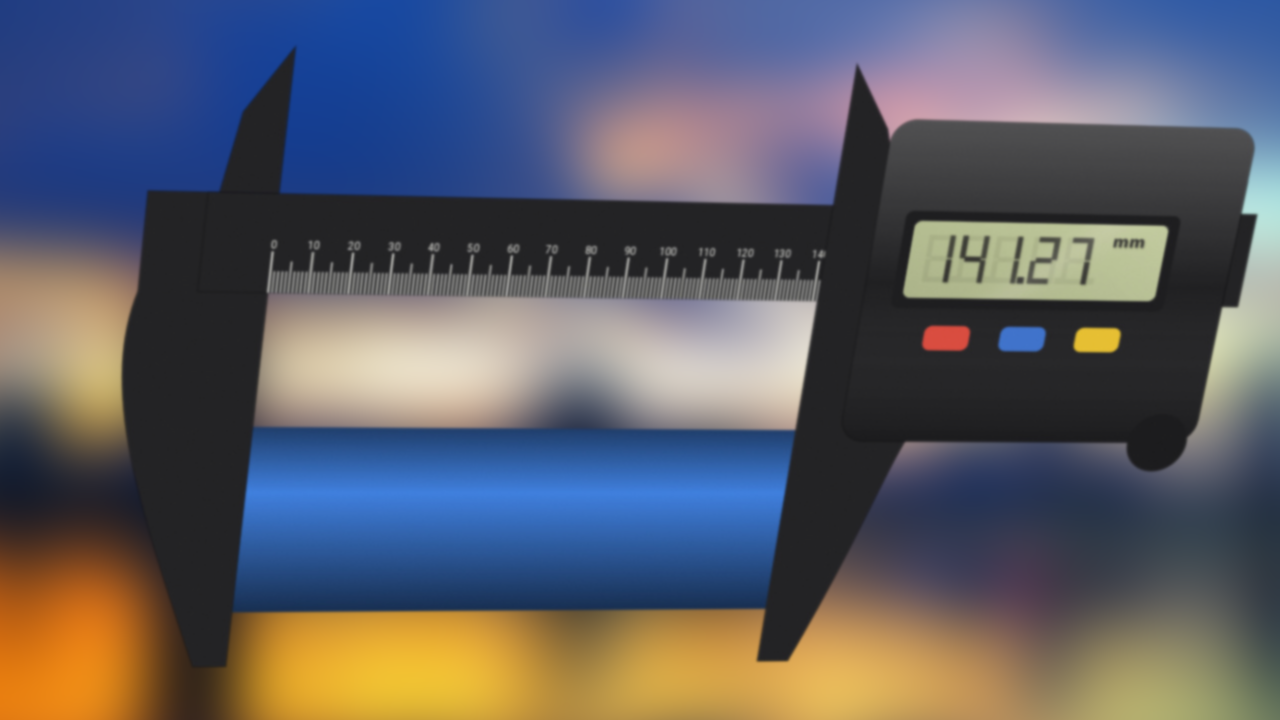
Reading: 141.27 mm
